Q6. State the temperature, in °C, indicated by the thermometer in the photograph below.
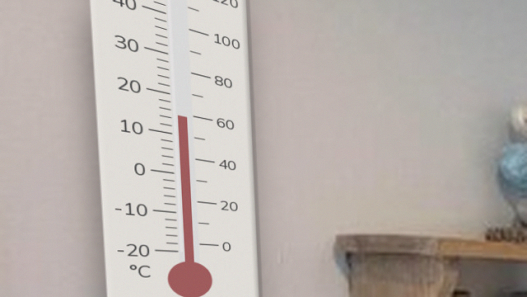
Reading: 15 °C
